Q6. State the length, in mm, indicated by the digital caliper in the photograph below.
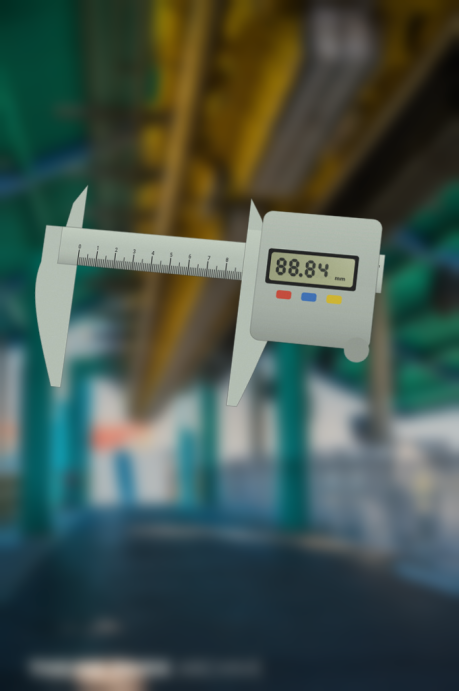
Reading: 88.84 mm
